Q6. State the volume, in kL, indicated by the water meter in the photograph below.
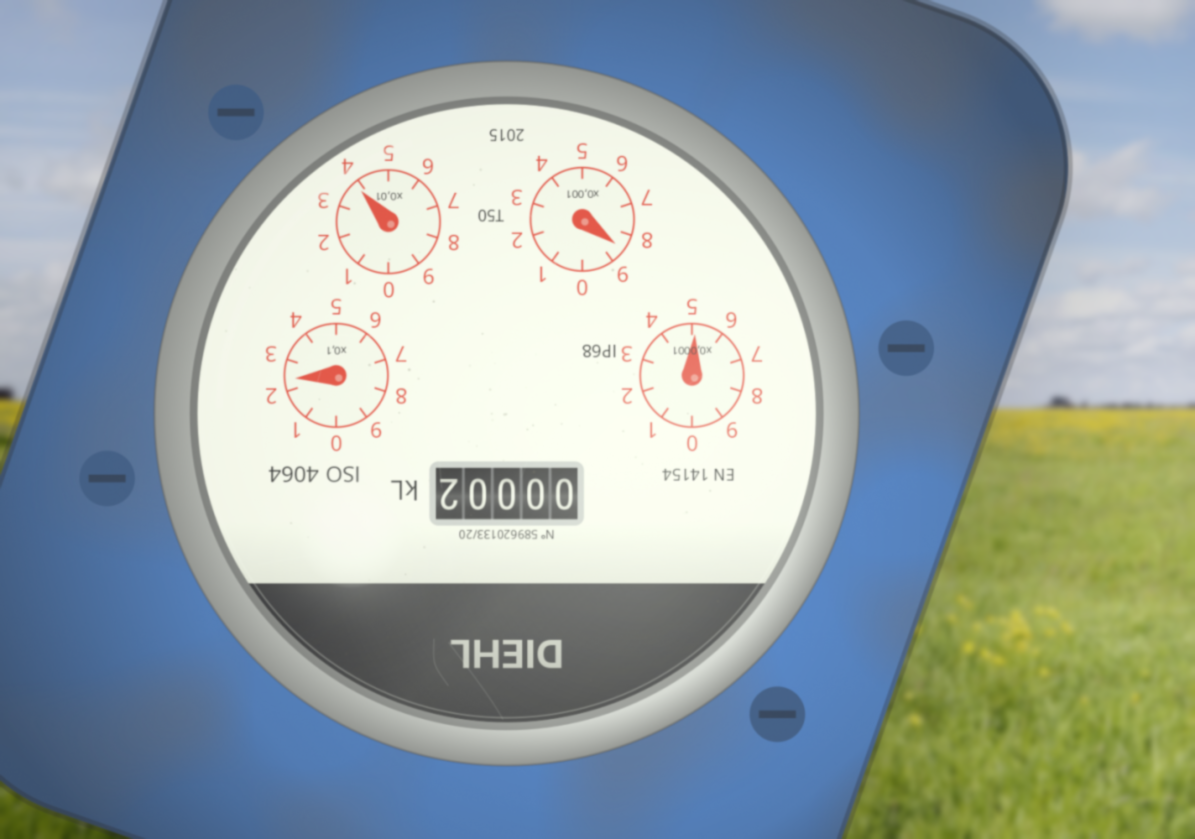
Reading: 2.2385 kL
